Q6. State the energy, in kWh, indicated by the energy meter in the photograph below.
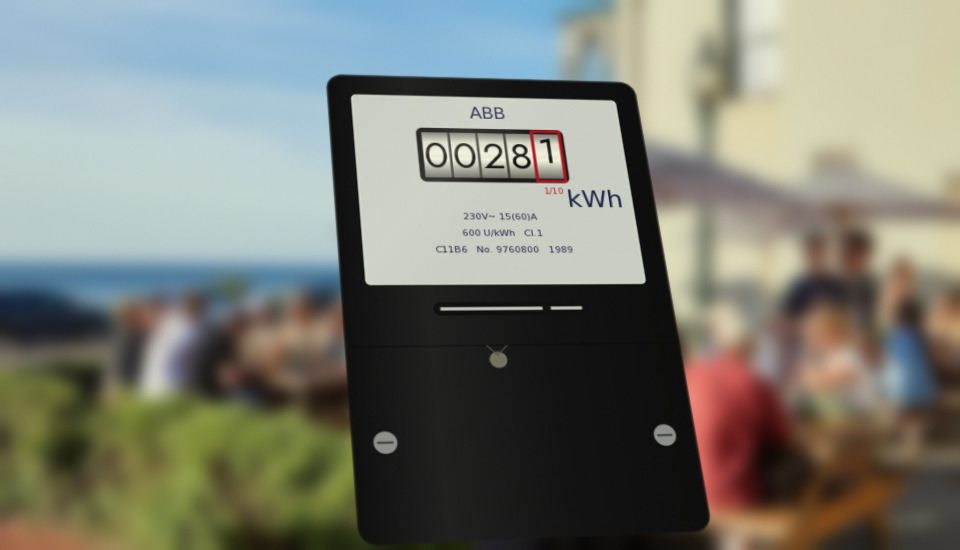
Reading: 28.1 kWh
